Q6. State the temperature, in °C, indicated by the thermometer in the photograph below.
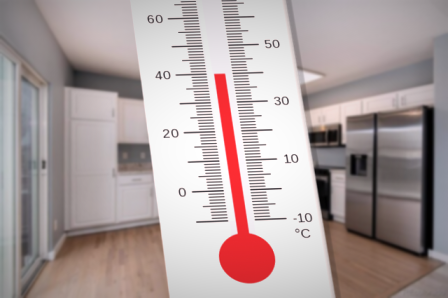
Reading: 40 °C
